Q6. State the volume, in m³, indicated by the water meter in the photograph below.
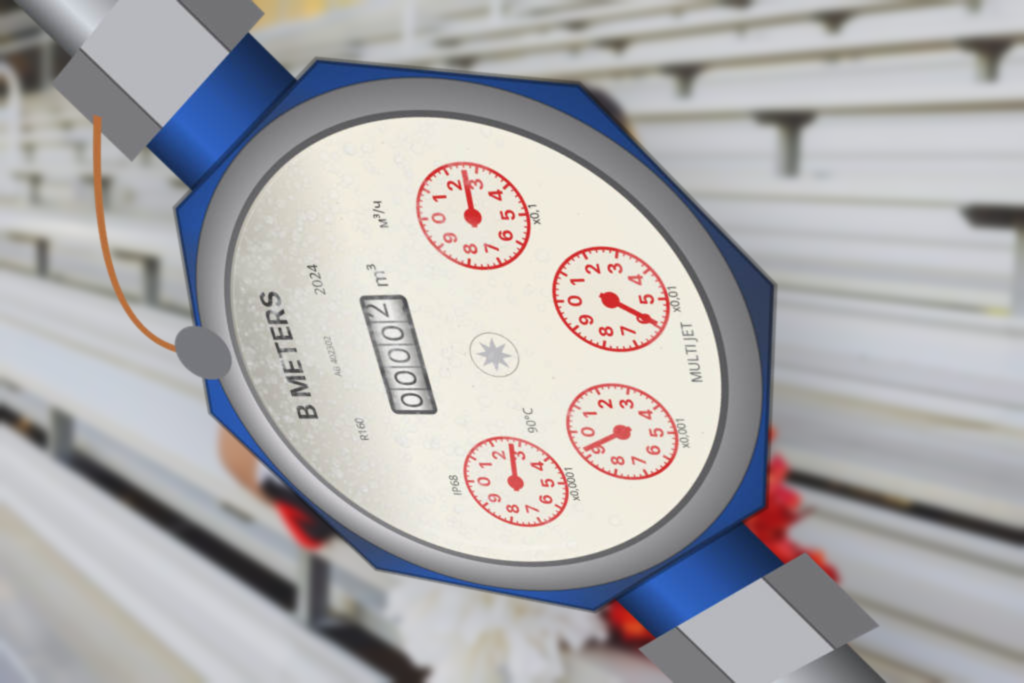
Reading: 2.2592 m³
